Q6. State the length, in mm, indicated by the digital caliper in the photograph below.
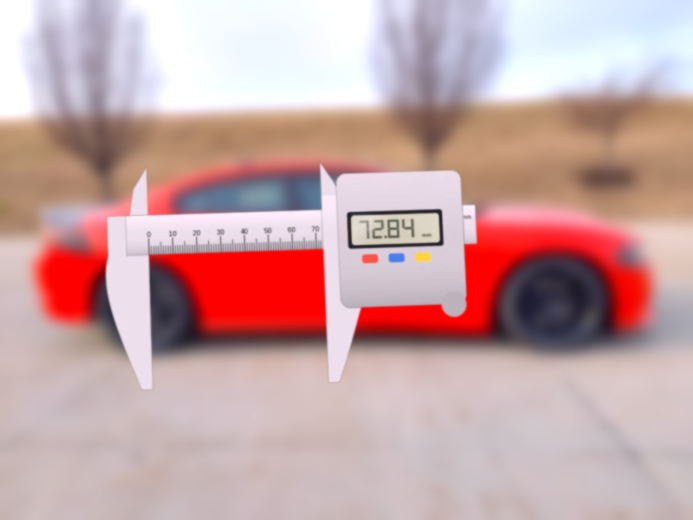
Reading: 72.84 mm
